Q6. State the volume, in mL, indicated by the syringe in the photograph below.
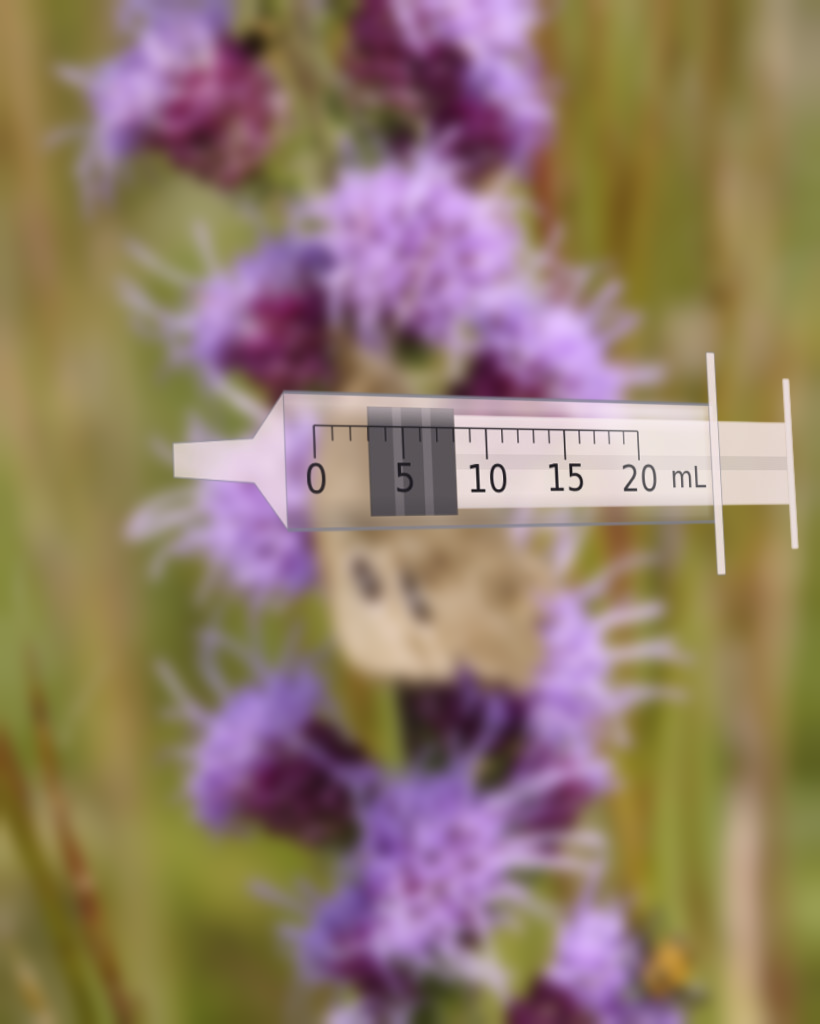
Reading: 3 mL
